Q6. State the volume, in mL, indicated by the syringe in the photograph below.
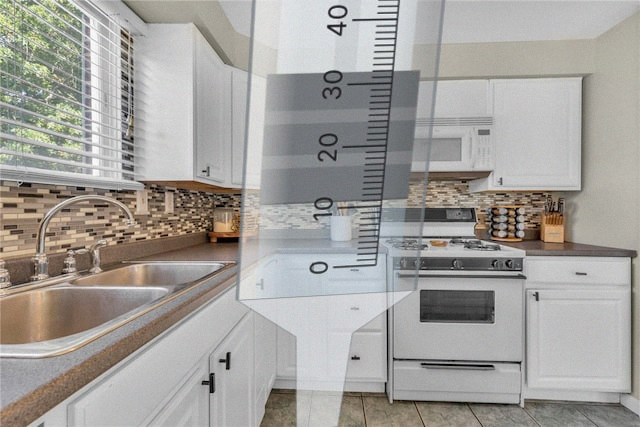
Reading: 11 mL
